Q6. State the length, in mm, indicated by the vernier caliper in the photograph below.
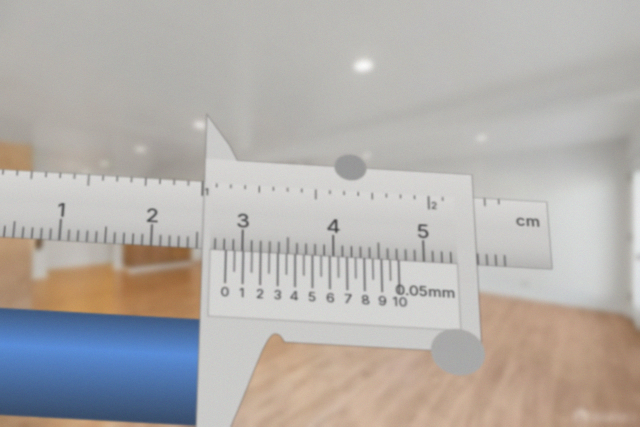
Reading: 28.2 mm
